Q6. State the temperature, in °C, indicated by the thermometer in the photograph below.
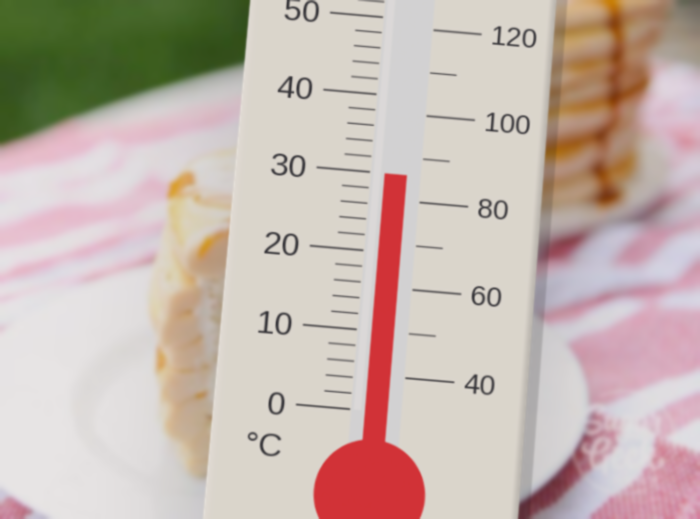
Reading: 30 °C
